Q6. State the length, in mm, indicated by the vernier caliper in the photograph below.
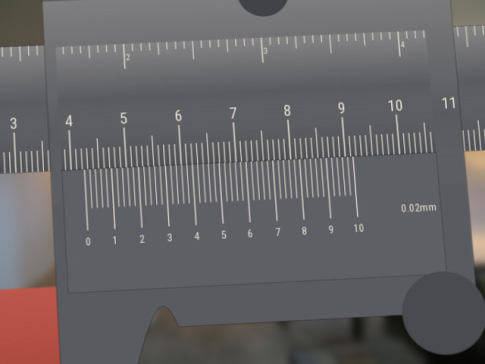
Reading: 42.4 mm
